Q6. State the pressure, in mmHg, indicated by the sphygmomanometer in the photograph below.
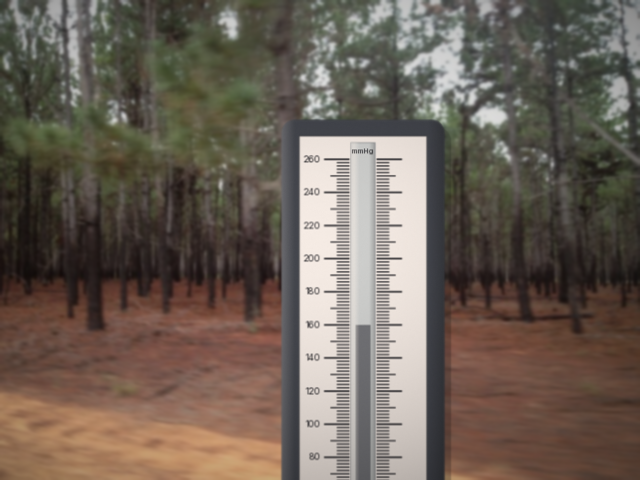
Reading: 160 mmHg
